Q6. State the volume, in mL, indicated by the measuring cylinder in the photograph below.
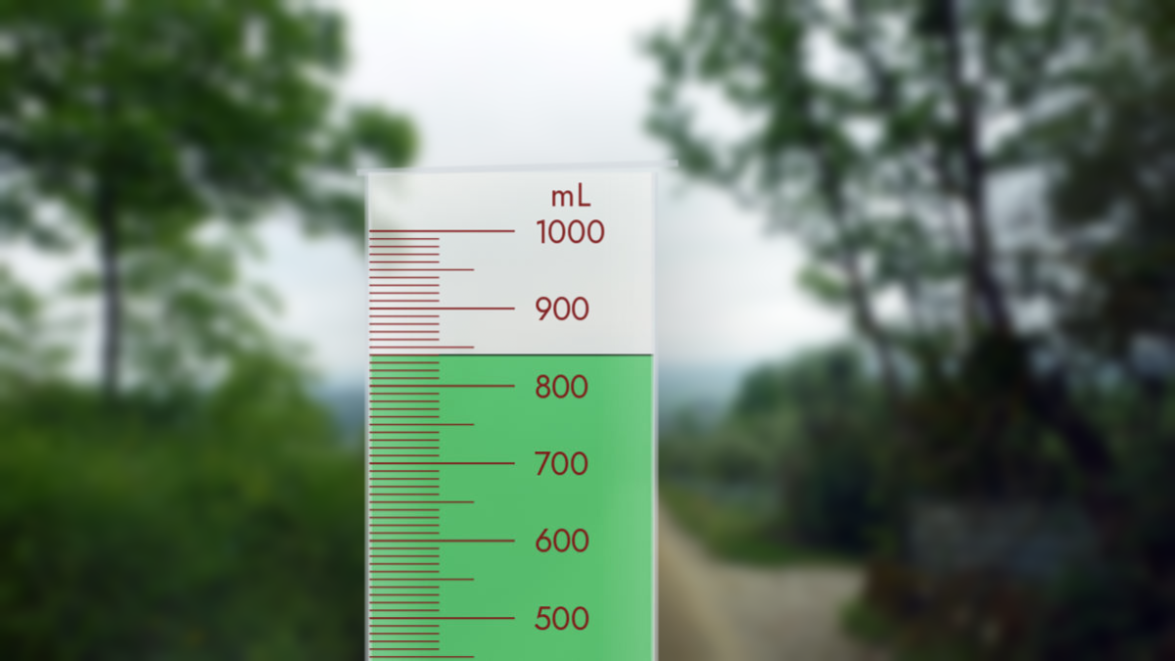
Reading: 840 mL
